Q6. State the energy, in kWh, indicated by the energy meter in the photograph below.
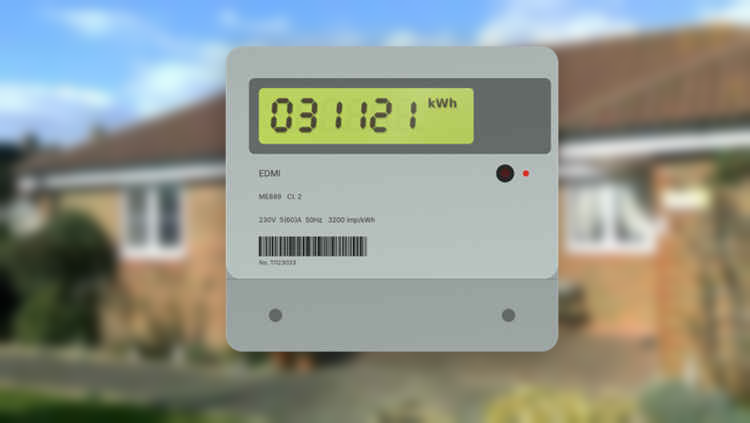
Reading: 31121 kWh
